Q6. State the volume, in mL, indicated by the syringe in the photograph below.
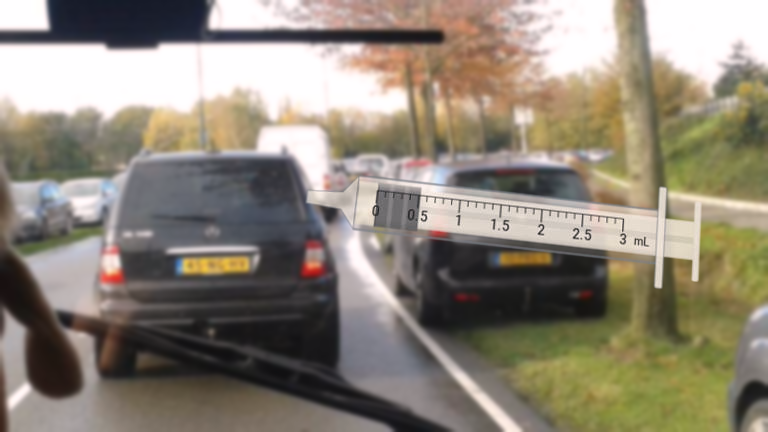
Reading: 0 mL
